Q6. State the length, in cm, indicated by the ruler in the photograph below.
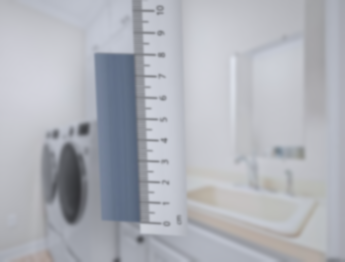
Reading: 8 cm
